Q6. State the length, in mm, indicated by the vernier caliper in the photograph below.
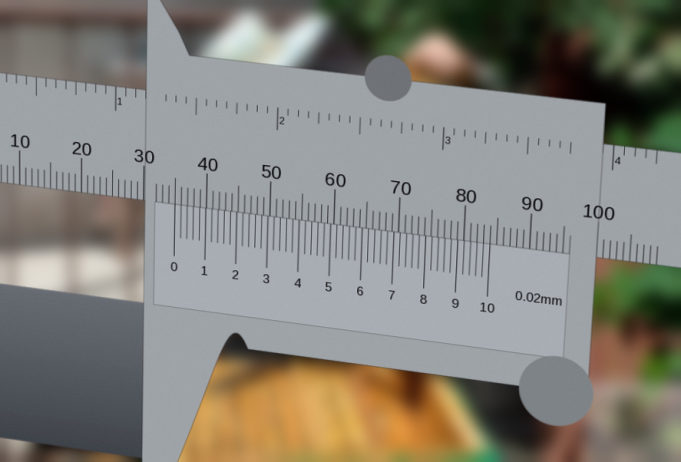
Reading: 35.0 mm
